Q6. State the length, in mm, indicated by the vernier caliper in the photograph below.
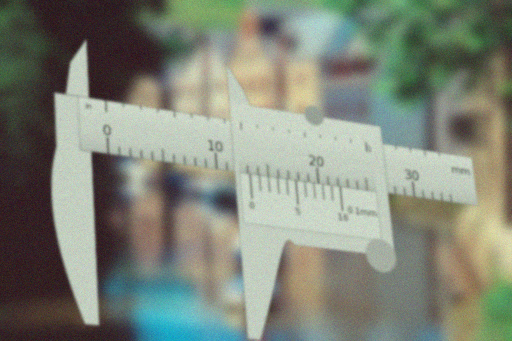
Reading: 13.2 mm
